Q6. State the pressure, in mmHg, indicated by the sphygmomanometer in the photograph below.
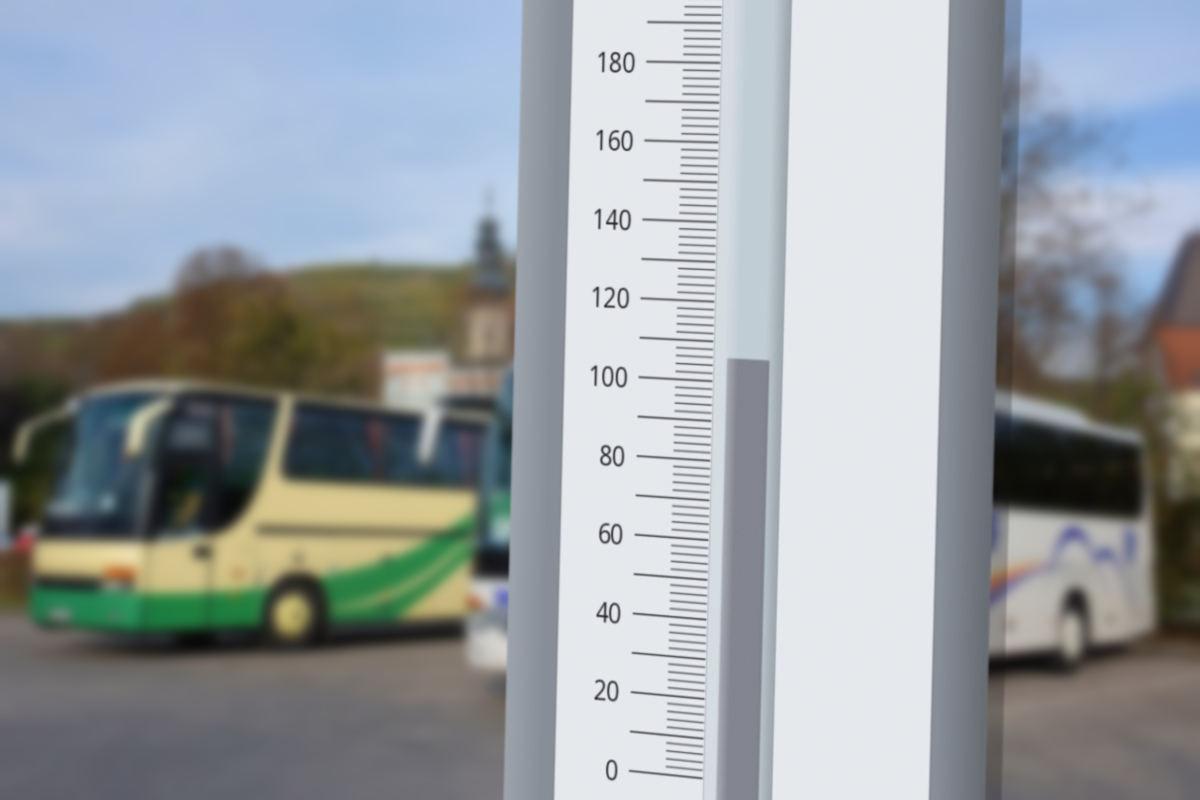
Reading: 106 mmHg
